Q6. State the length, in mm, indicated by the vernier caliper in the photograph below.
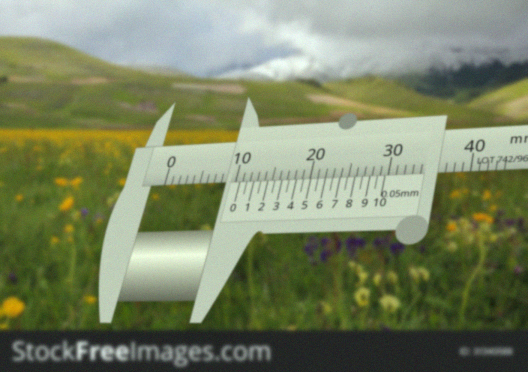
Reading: 10.6 mm
